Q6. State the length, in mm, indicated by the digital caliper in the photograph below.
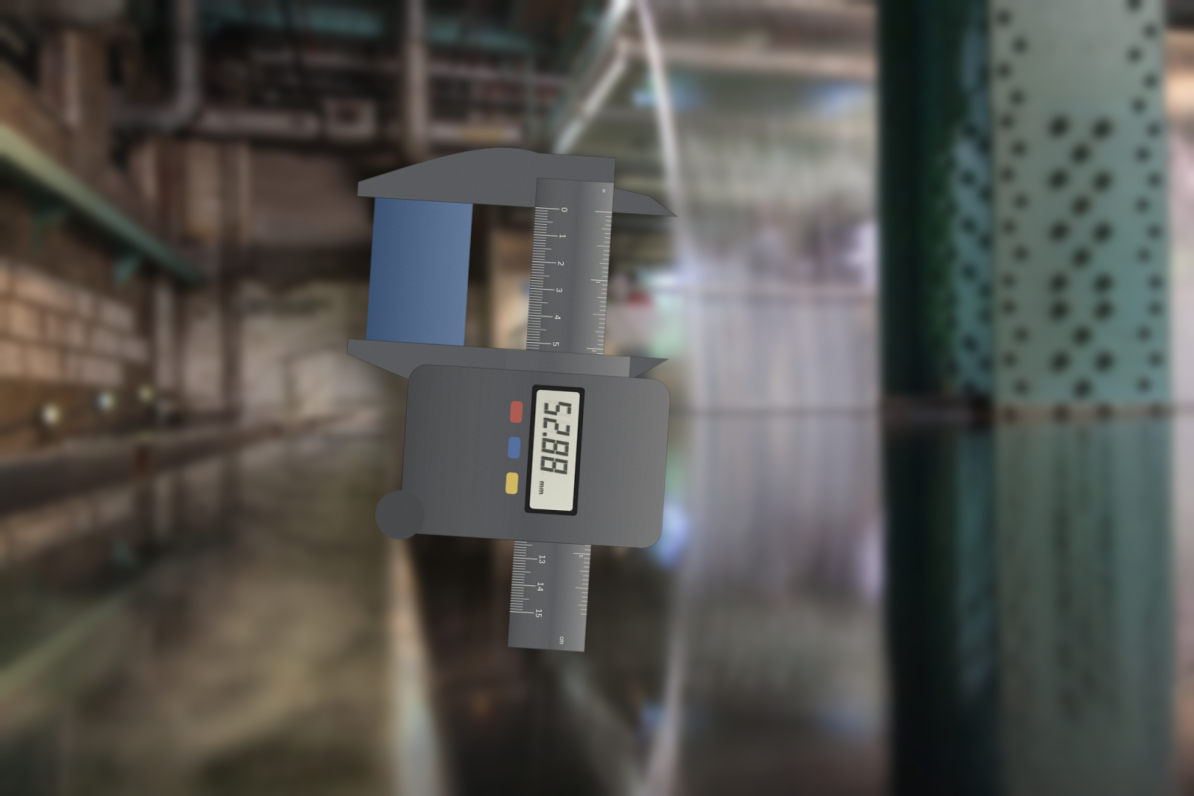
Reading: 52.88 mm
